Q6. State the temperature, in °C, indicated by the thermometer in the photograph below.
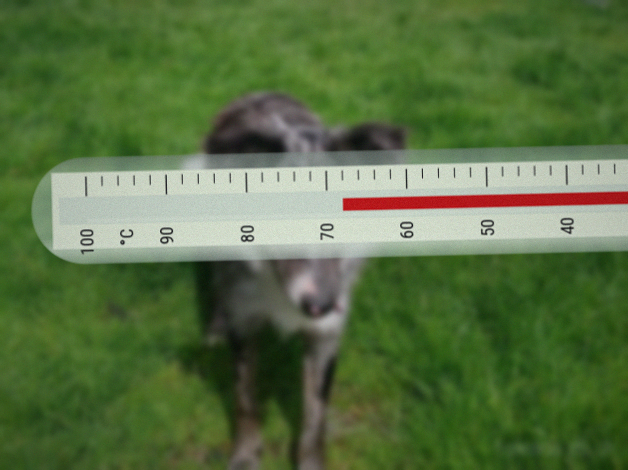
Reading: 68 °C
